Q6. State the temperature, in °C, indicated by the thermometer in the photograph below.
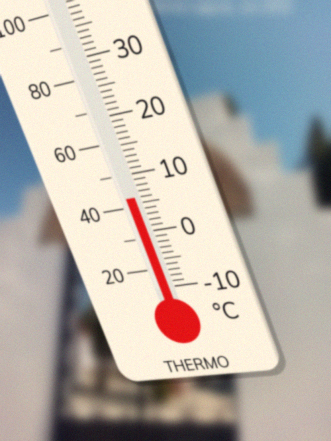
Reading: 6 °C
